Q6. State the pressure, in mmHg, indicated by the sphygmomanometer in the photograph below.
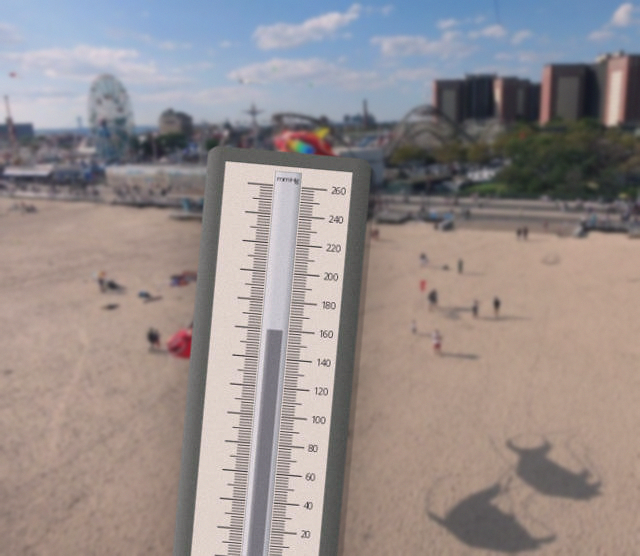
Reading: 160 mmHg
